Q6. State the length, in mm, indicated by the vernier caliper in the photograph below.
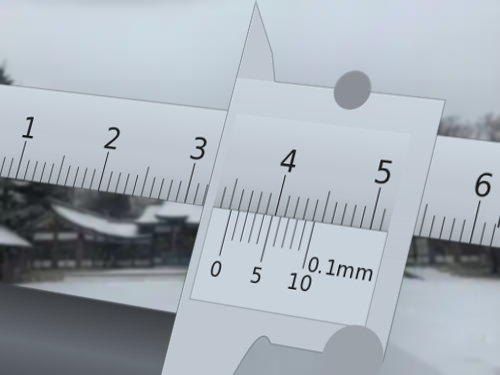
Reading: 35.2 mm
